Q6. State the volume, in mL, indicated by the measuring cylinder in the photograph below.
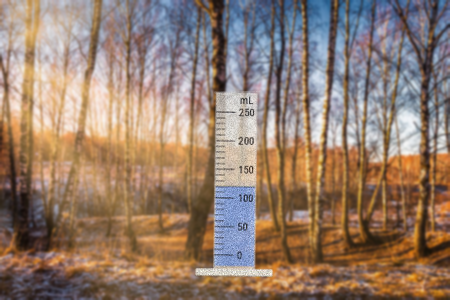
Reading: 120 mL
